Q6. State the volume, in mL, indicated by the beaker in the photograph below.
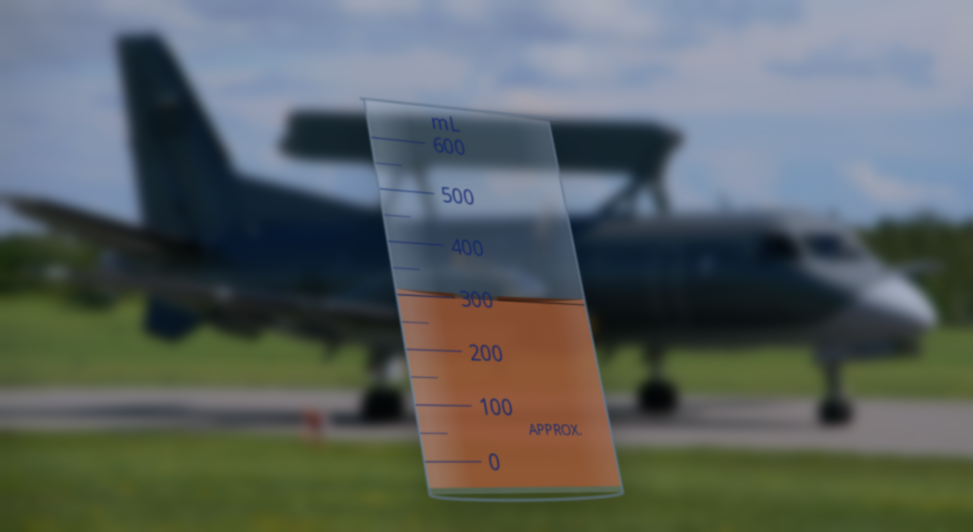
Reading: 300 mL
